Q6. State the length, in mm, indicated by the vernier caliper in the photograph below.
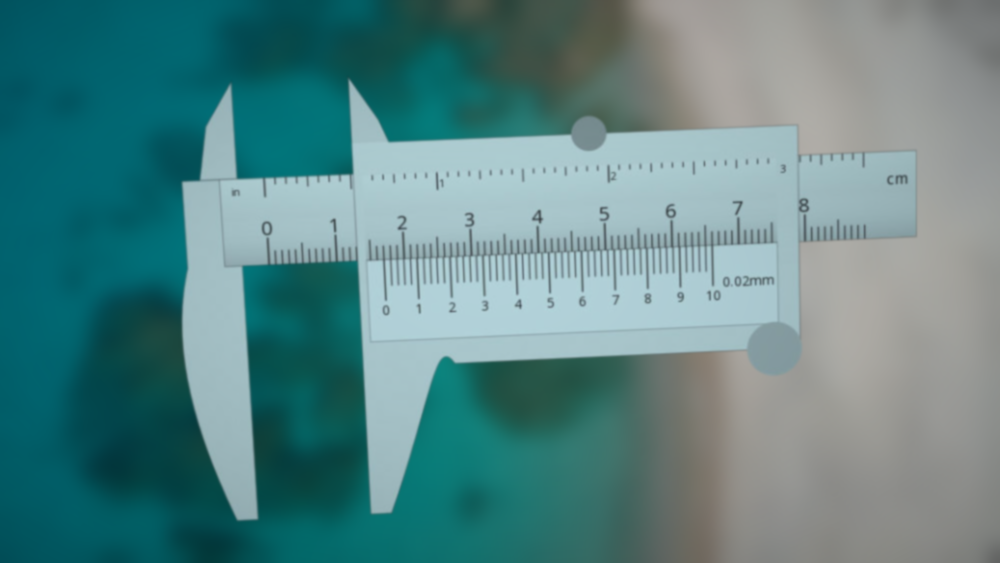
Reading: 17.0 mm
